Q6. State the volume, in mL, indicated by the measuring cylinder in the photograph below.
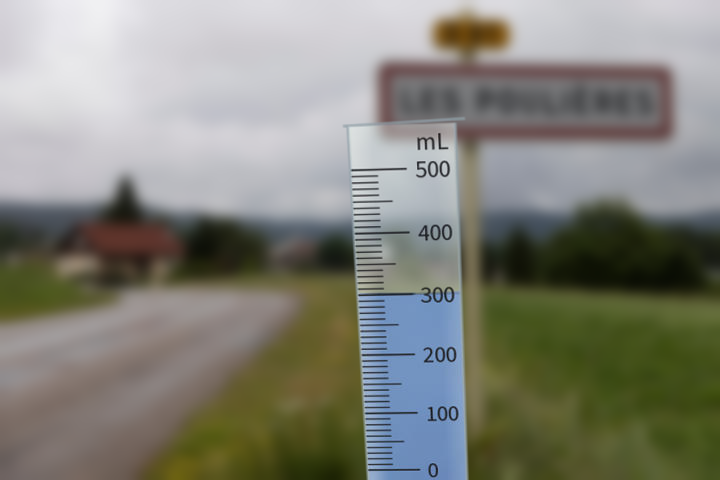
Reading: 300 mL
